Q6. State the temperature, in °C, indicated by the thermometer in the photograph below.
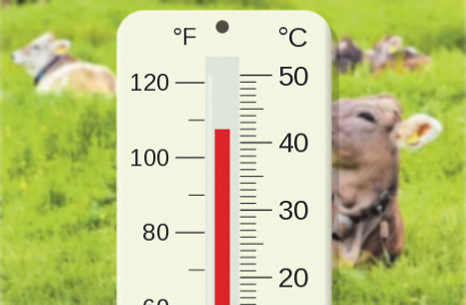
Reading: 42 °C
